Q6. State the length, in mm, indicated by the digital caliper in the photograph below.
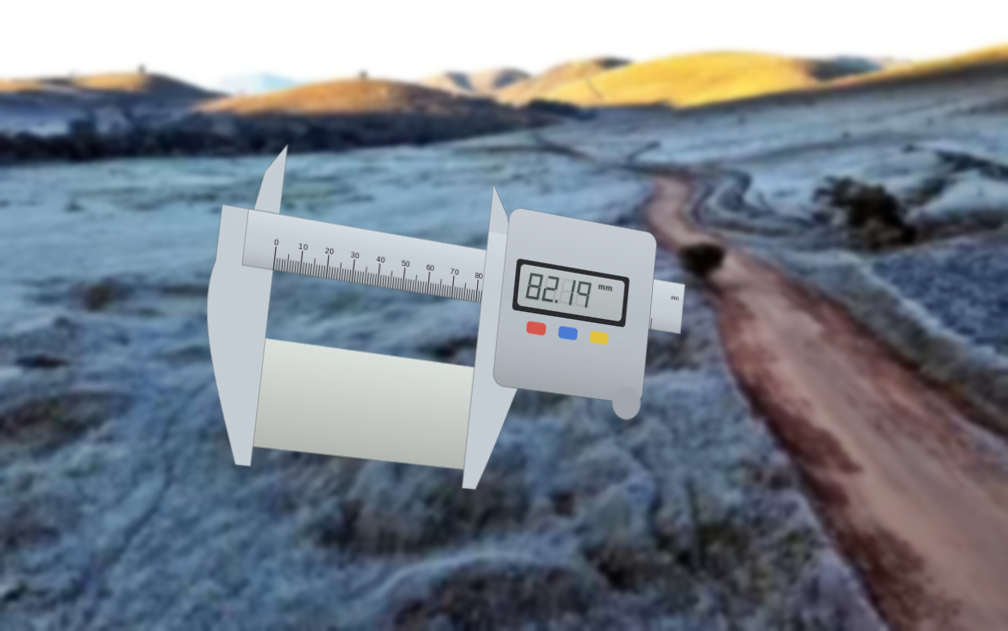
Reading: 82.19 mm
